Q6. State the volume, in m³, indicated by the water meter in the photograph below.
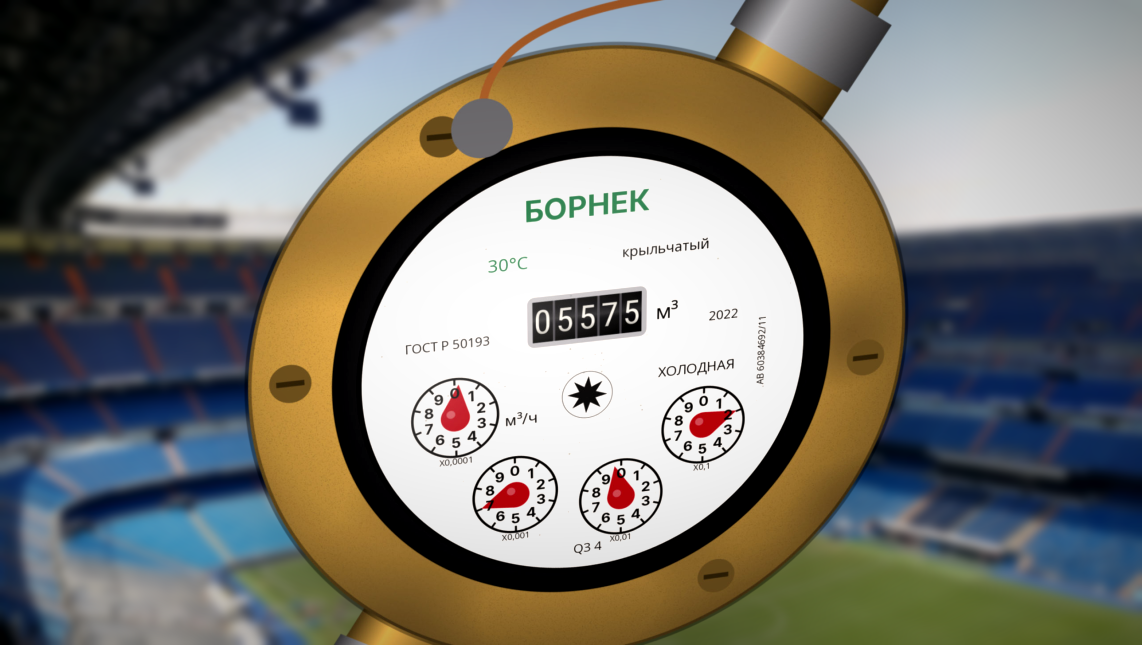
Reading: 5575.1970 m³
